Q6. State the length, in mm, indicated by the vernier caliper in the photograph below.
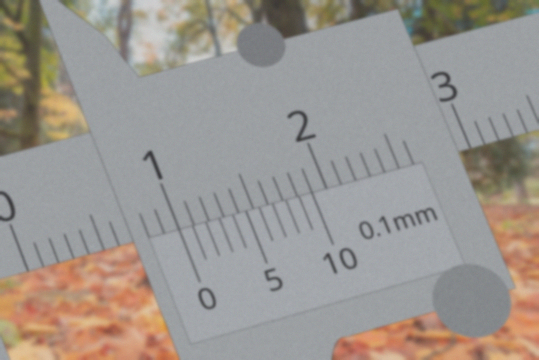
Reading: 10.0 mm
